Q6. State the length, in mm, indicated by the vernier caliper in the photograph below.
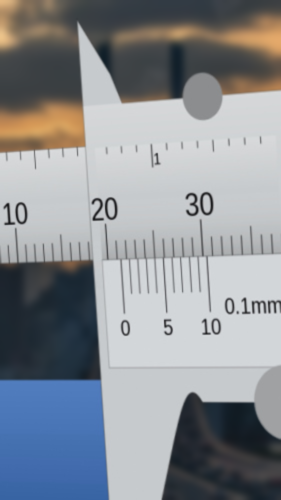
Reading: 21.4 mm
